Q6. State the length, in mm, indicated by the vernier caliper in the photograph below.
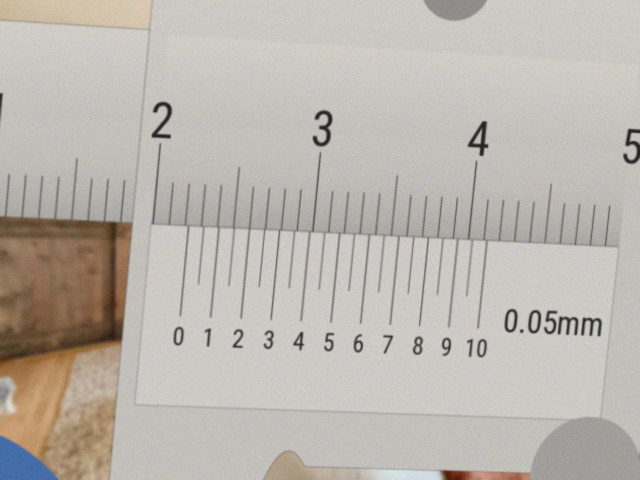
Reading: 22.2 mm
